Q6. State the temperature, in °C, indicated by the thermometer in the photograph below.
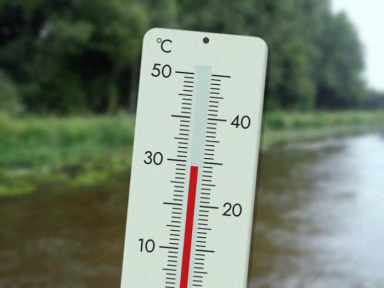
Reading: 29 °C
